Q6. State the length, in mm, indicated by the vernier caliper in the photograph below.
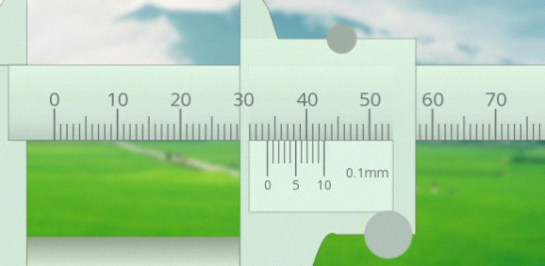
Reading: 33.8 mm
